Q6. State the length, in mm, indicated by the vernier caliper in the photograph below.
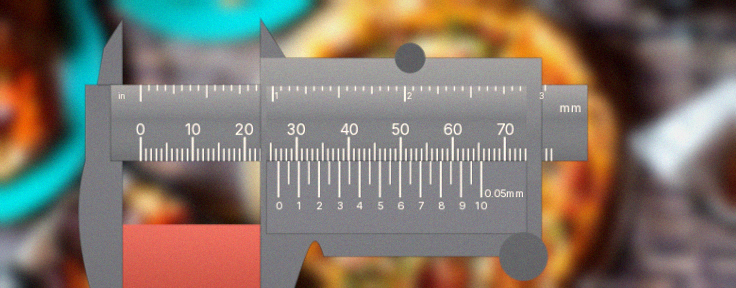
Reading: 26.5 mm
